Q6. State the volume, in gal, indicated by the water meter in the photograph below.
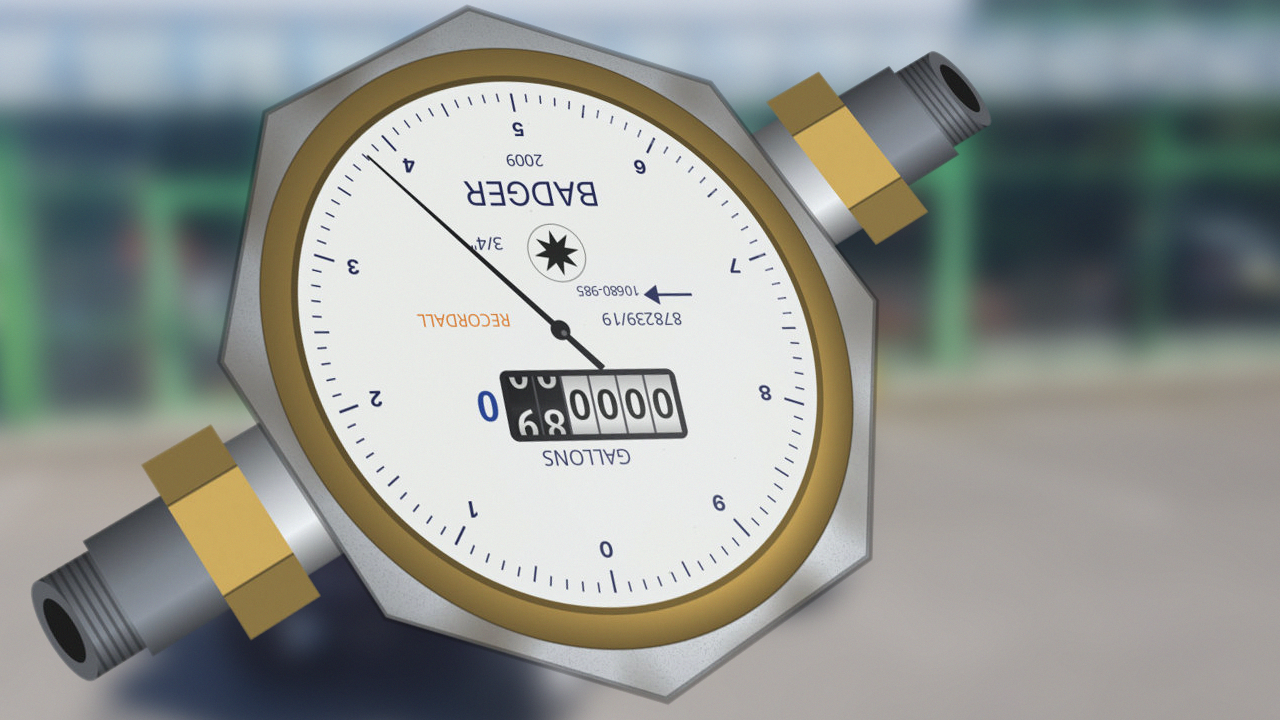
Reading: 893.8 gal
